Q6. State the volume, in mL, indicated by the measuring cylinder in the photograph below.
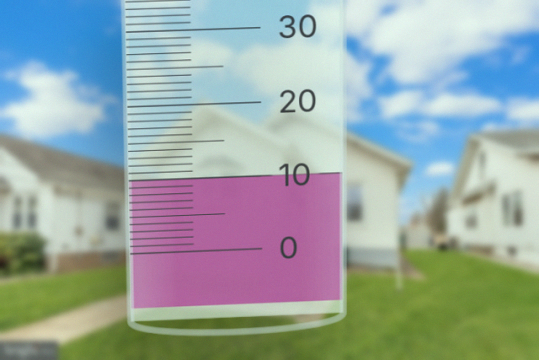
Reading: 10 mL
